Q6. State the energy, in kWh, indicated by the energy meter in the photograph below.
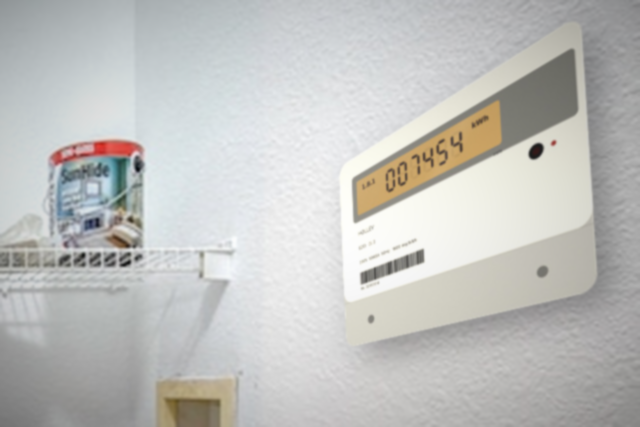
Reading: 7454 kWh
